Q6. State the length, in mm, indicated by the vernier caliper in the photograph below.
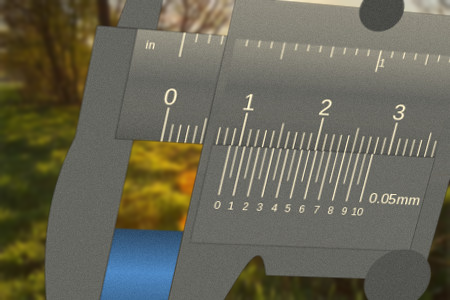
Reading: 8.8 mm
